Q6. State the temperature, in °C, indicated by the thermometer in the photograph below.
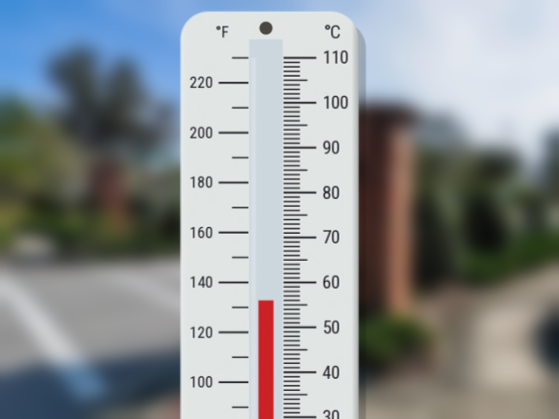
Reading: 56 °C
